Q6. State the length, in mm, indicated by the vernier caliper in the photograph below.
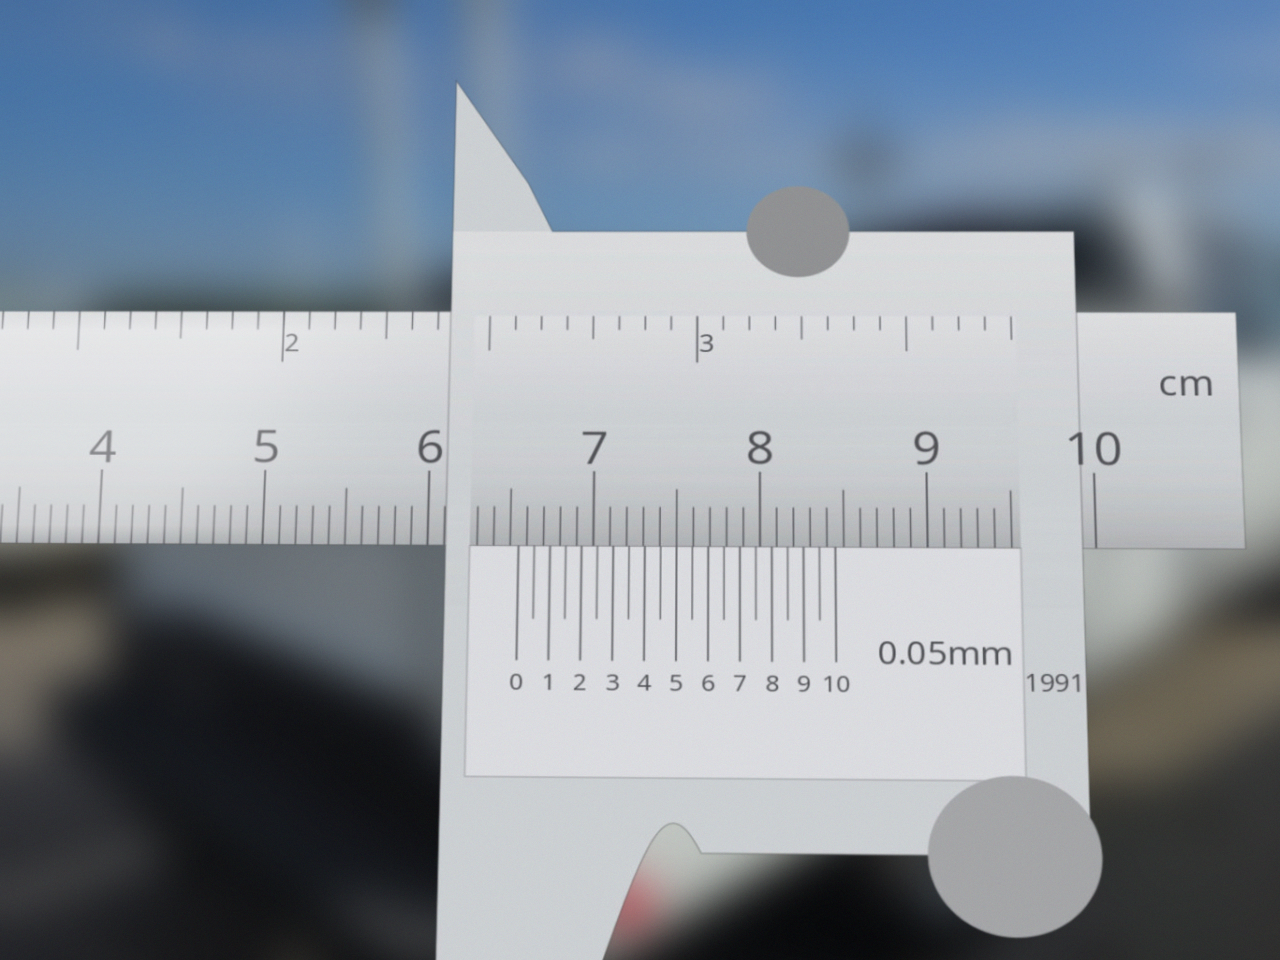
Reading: 65.5 mm
